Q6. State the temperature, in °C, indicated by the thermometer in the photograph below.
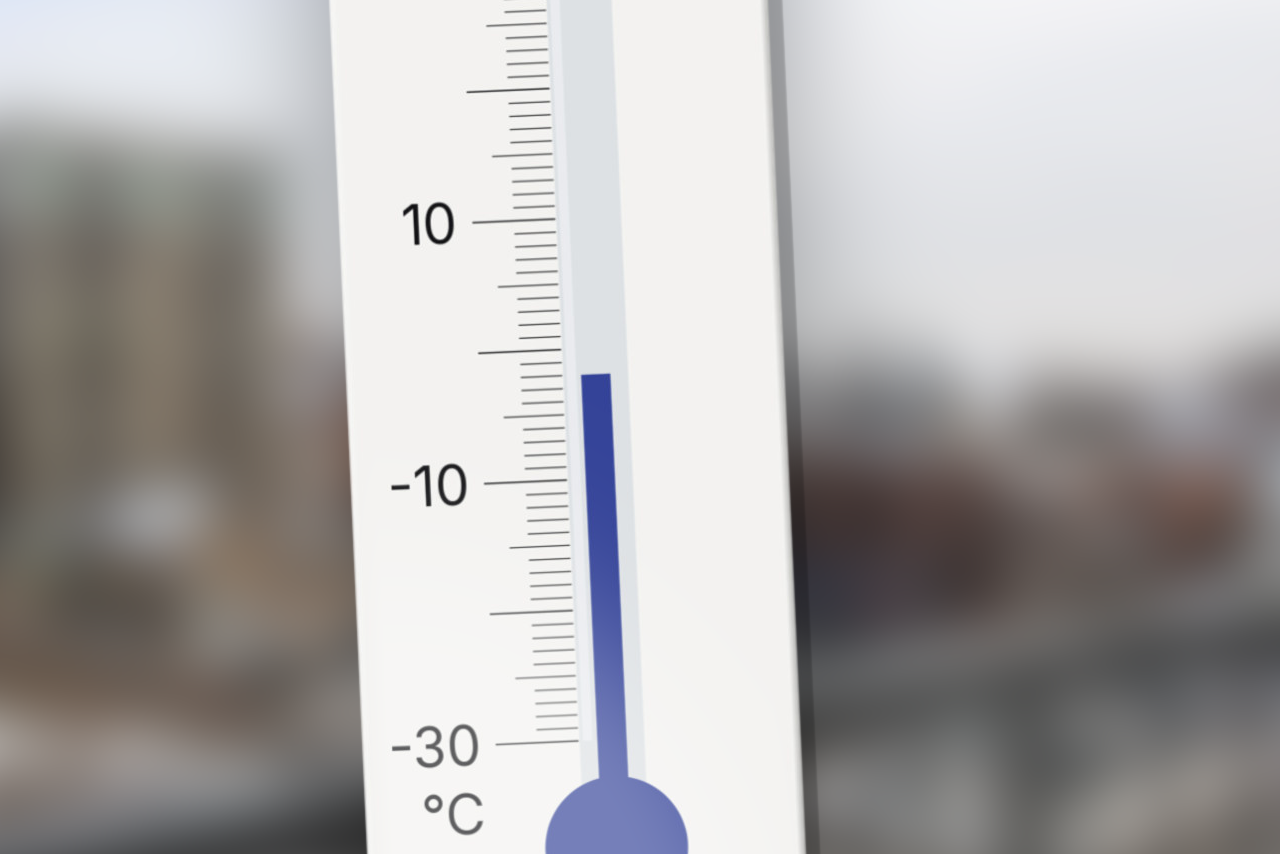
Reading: -2 °C
